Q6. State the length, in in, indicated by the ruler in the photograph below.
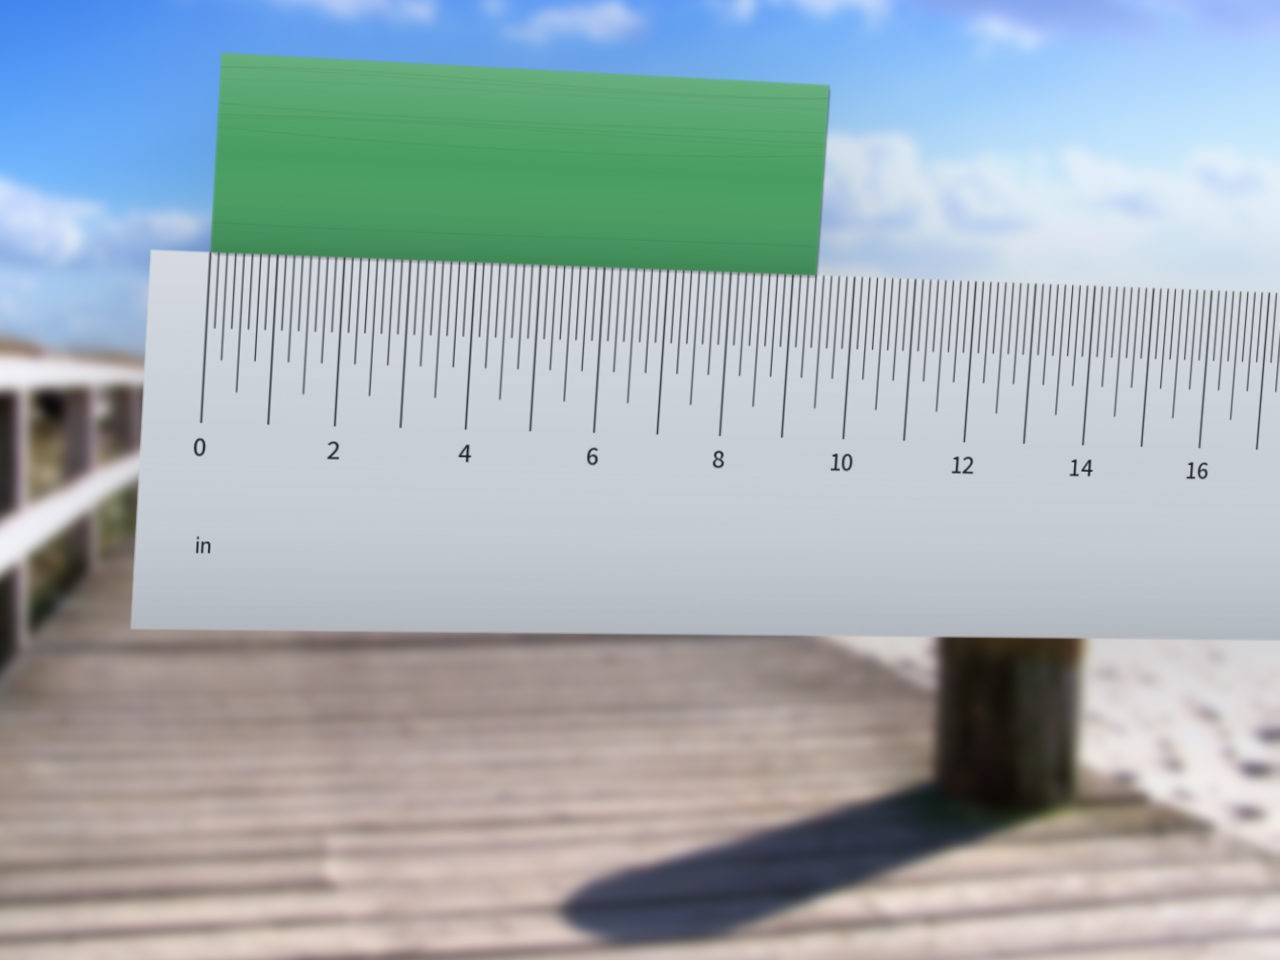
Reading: 9.375 in
